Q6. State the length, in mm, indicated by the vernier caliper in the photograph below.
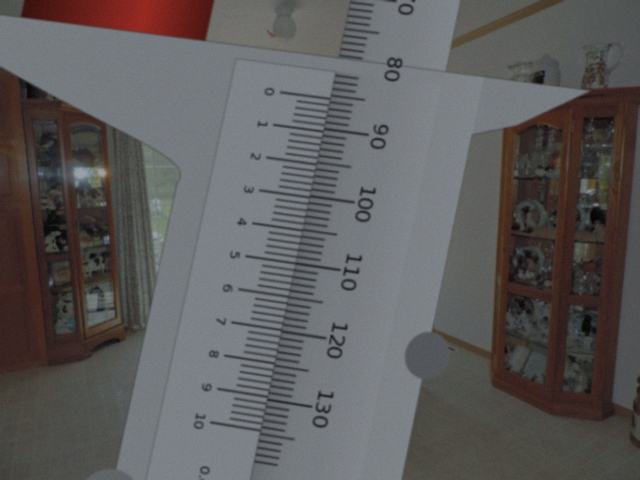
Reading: 85.5 mm
